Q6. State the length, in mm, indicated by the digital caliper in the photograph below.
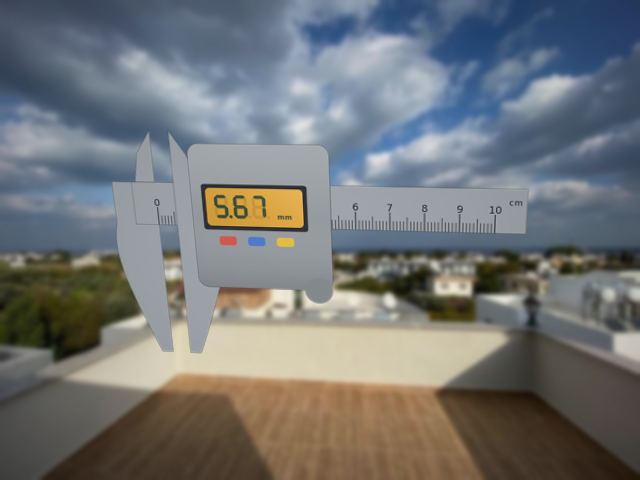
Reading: 5.67 mm
